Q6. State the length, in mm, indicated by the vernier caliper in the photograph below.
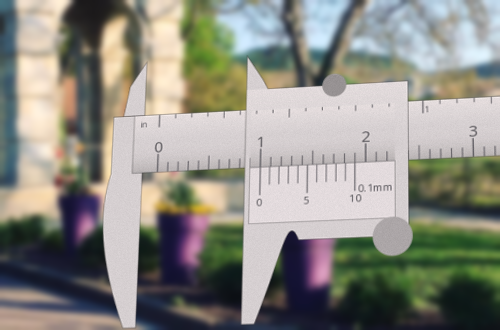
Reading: 10.0 mm
